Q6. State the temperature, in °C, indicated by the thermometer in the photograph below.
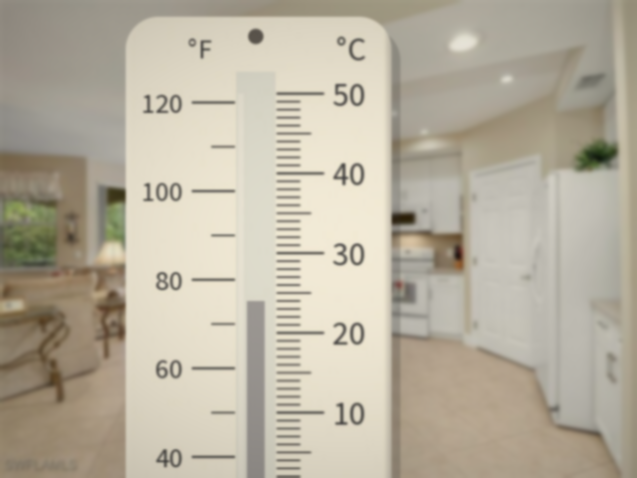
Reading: 24 °C
